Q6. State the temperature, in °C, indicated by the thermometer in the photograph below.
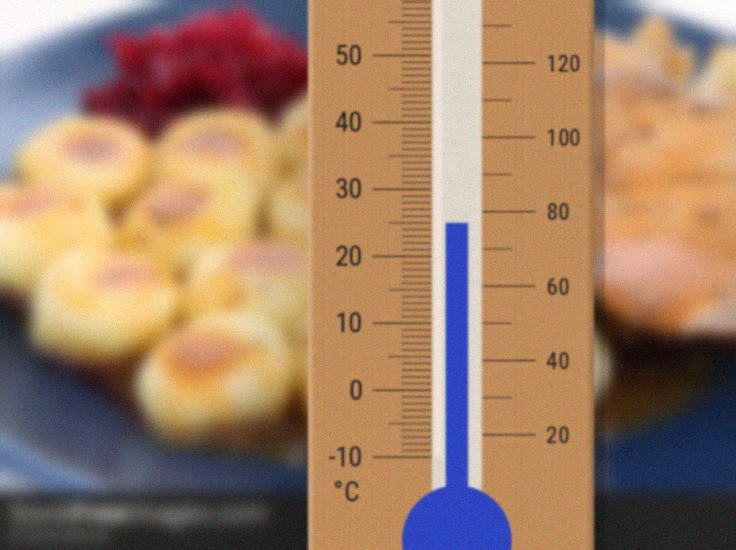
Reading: 25 °C
